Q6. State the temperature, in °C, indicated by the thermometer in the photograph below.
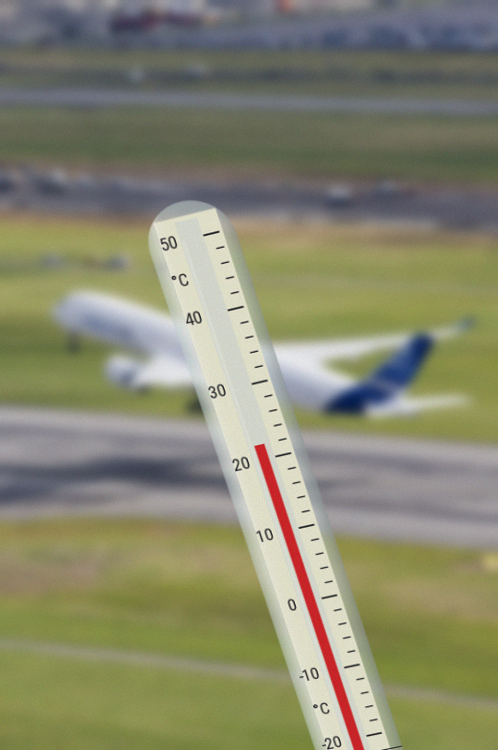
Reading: 22 °C
